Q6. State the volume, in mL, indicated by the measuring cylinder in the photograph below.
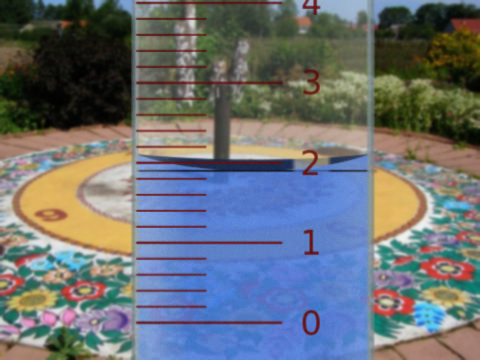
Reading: 1.9 mL
